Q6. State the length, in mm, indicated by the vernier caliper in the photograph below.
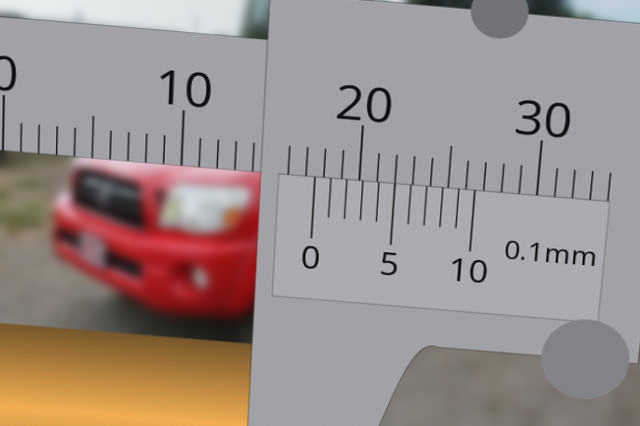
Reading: 17.5 mm
